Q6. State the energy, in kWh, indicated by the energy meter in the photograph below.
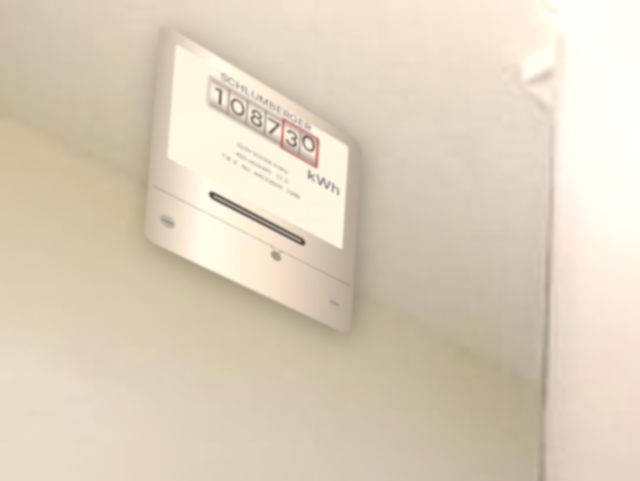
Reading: 1087.30 kWh
